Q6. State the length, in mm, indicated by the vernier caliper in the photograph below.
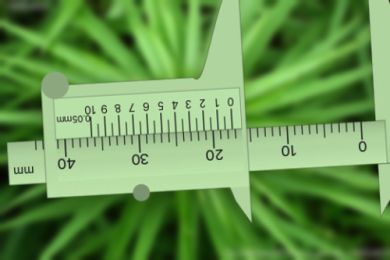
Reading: 17.4 mm
